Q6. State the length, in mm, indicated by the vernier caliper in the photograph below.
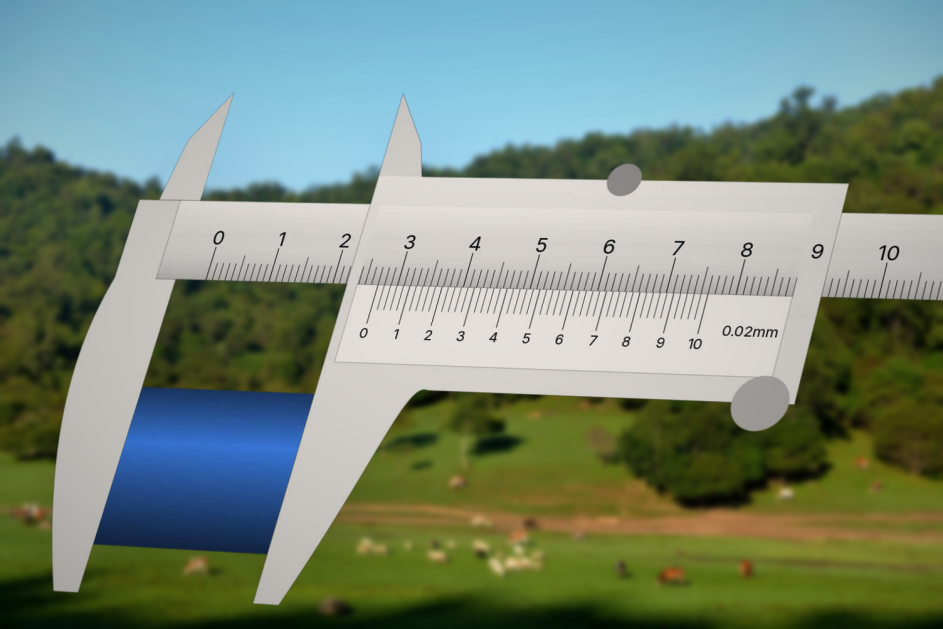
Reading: 27.0 mm
